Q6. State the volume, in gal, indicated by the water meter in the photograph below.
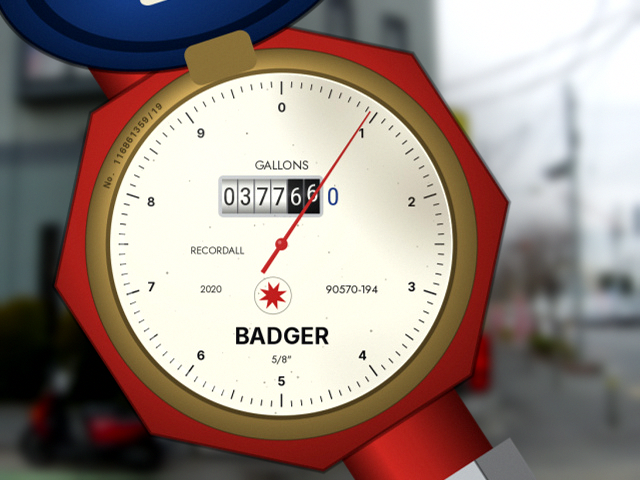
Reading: 377660.9 gal
